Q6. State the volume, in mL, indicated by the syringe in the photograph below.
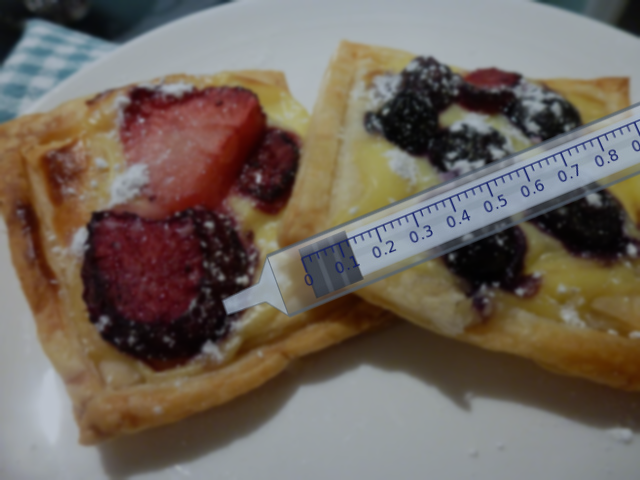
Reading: 0 mL
